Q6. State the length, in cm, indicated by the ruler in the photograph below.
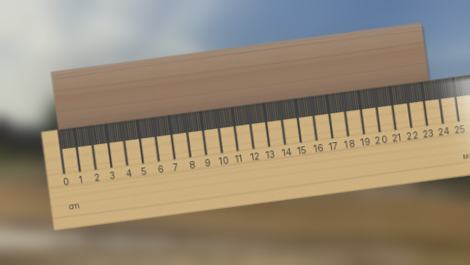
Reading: 23.5 cm
